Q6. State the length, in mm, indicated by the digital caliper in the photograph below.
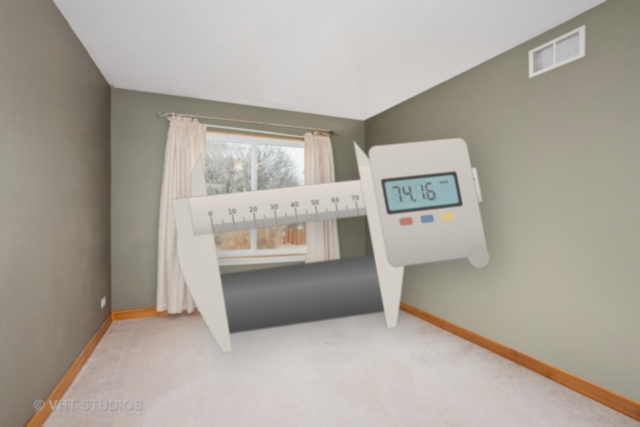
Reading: 74.16 mm
